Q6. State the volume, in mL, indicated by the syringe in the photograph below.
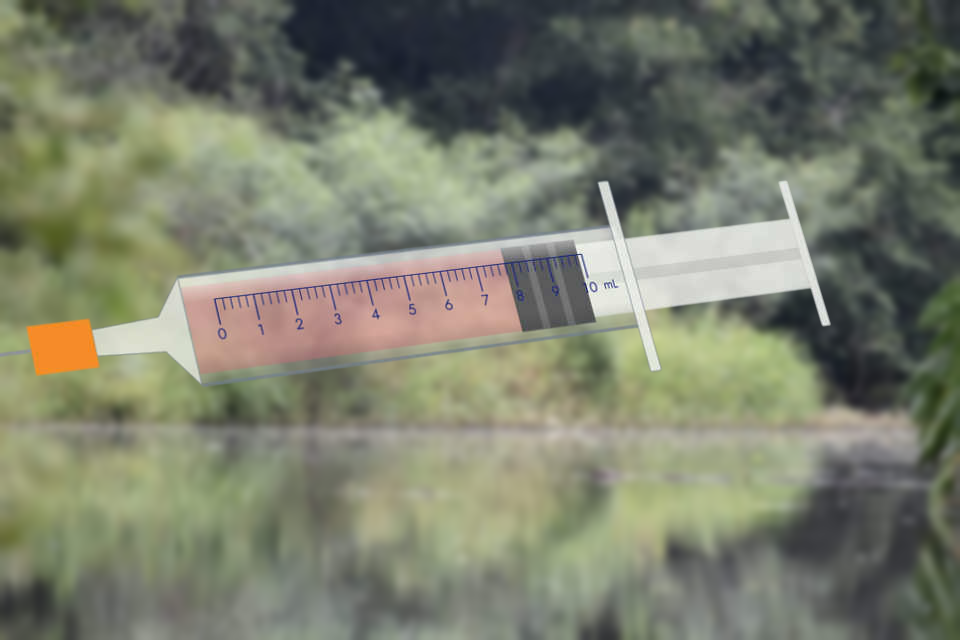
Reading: 7.8 mL
